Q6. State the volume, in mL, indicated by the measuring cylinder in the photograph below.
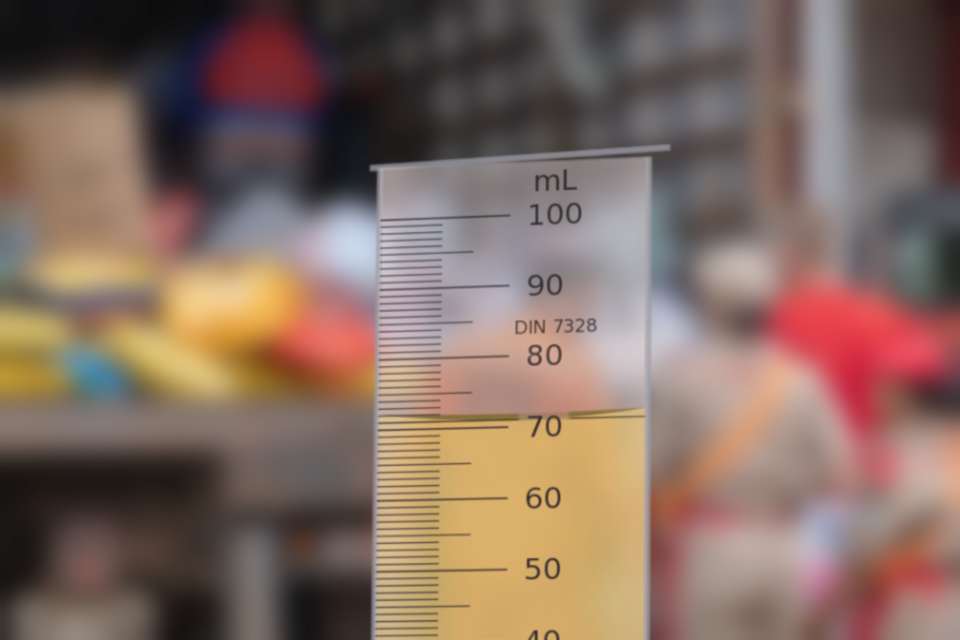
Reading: 71 mL
